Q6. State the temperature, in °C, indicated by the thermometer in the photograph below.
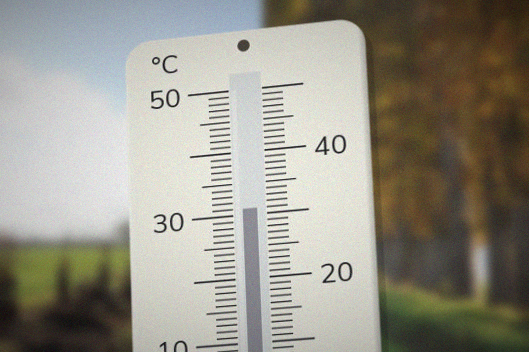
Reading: 31 °C
